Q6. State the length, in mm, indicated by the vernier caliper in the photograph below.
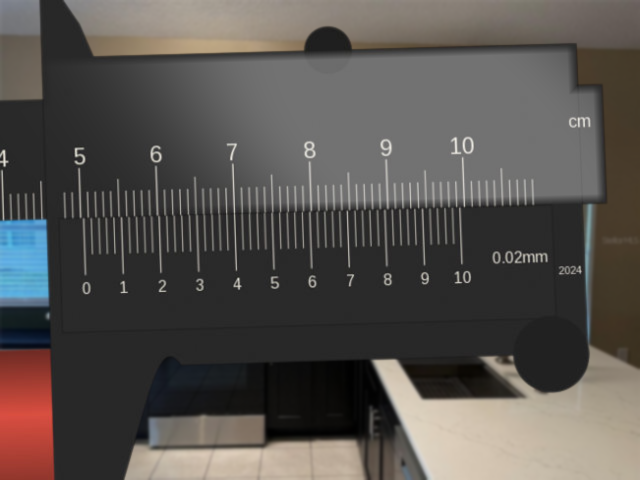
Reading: 50.4 mm
